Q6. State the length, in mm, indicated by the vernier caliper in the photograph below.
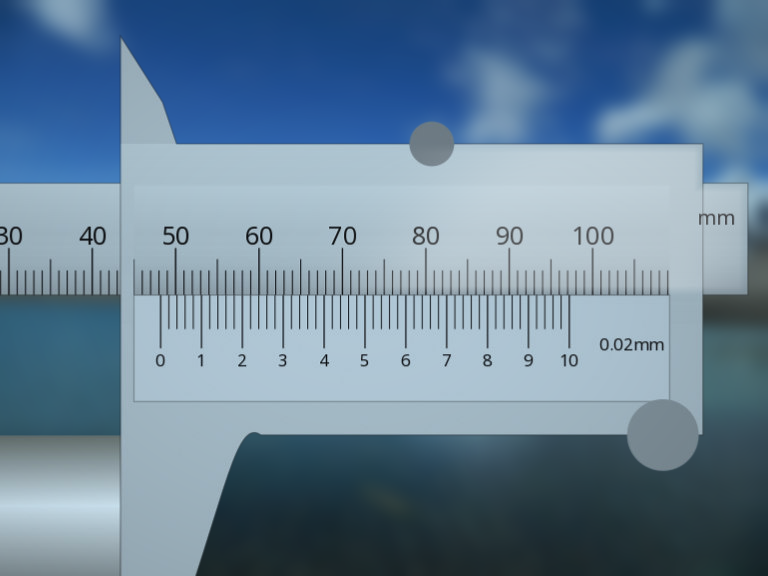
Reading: 48.2 mm
